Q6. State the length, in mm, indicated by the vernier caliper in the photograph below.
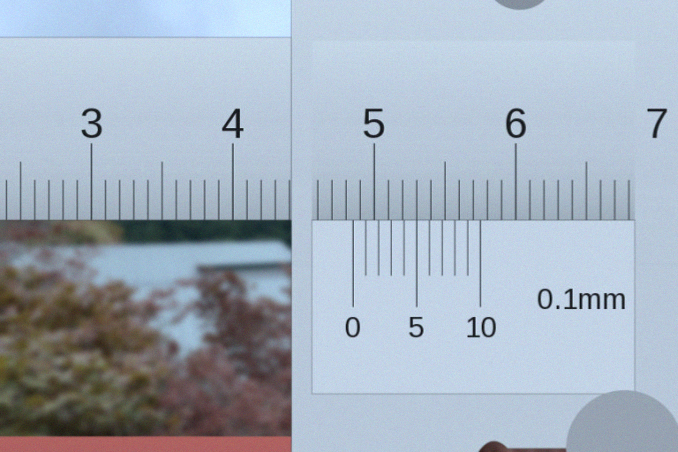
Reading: 48.5 mm
